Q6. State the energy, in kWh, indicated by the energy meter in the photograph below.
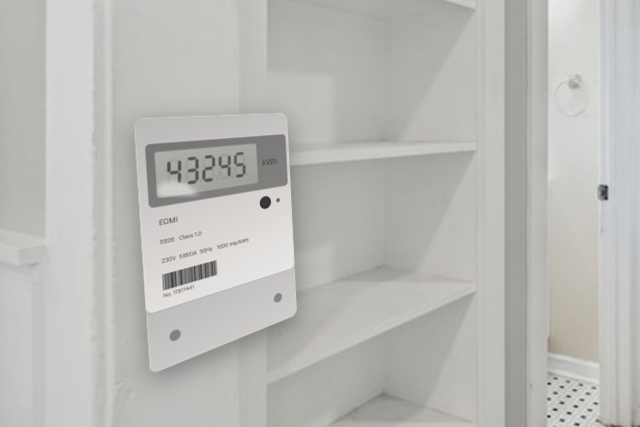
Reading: 43245 kWh
